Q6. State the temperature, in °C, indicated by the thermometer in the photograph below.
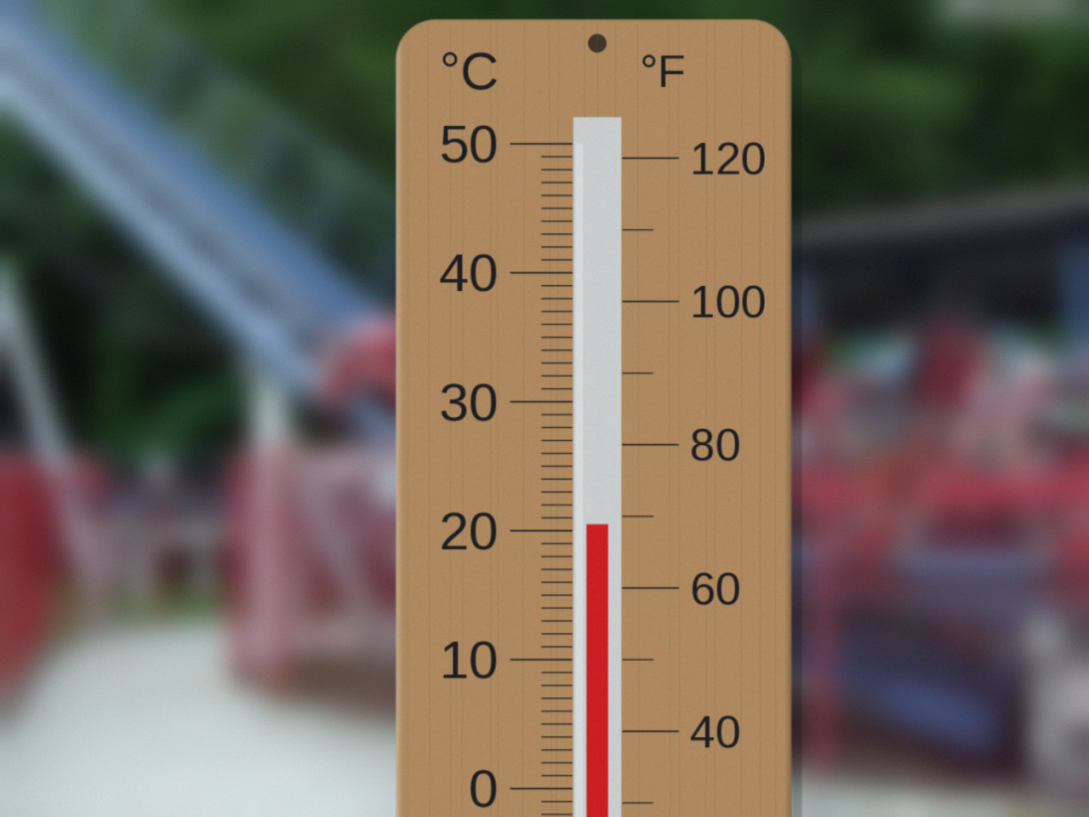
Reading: 20.5 °C
